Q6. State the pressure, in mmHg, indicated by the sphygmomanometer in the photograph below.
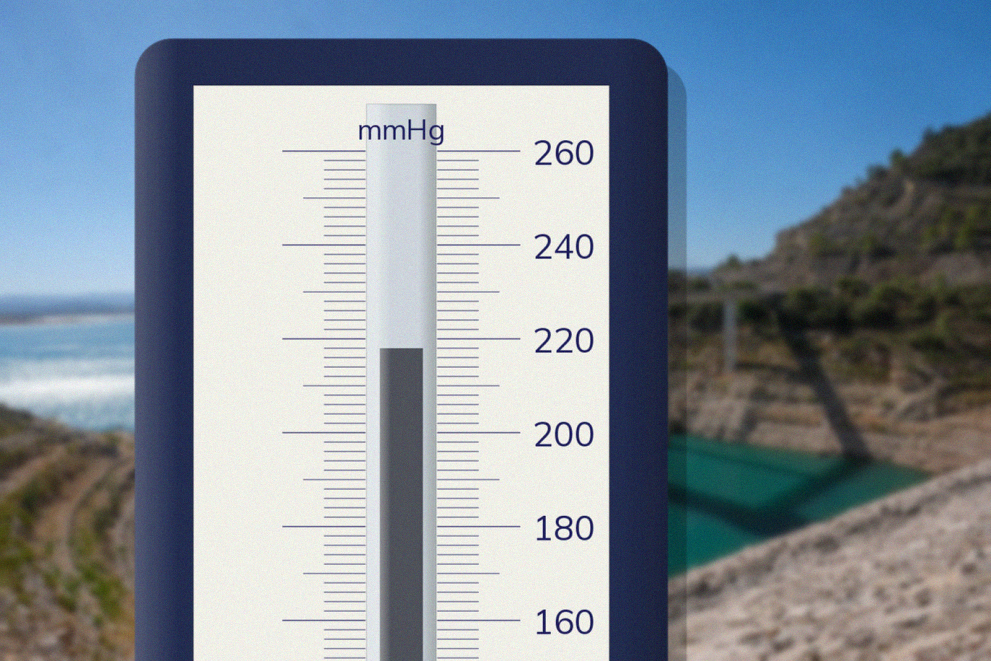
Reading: 218 mmHg
